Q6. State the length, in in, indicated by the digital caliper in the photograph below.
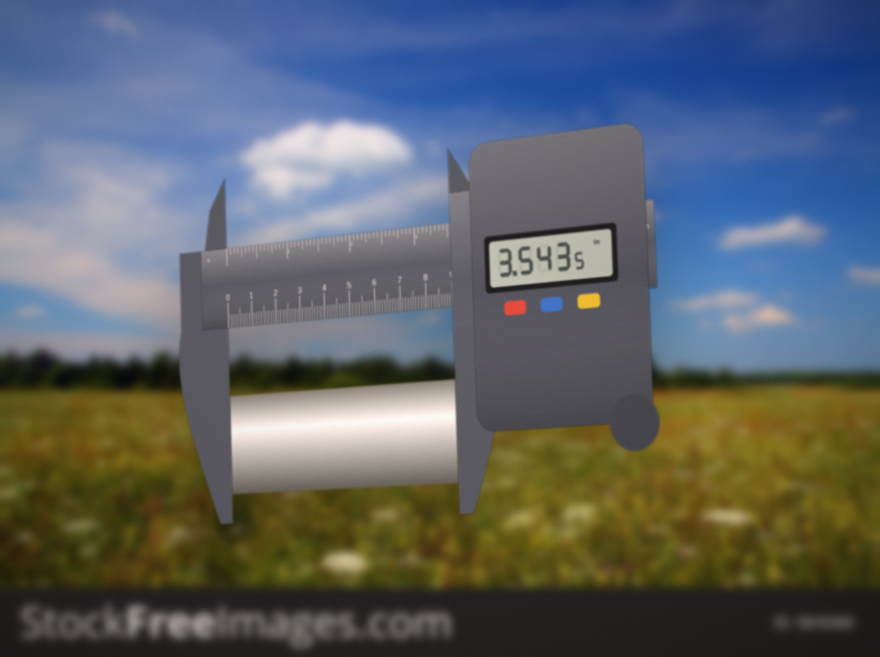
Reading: 3.5435 in
